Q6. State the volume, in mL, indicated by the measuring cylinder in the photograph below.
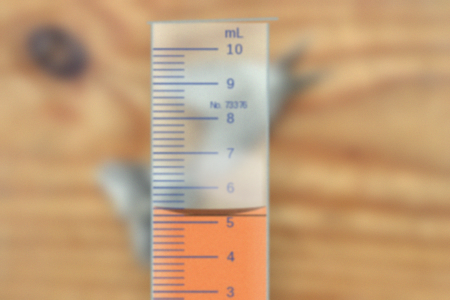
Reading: 5.2 mL
